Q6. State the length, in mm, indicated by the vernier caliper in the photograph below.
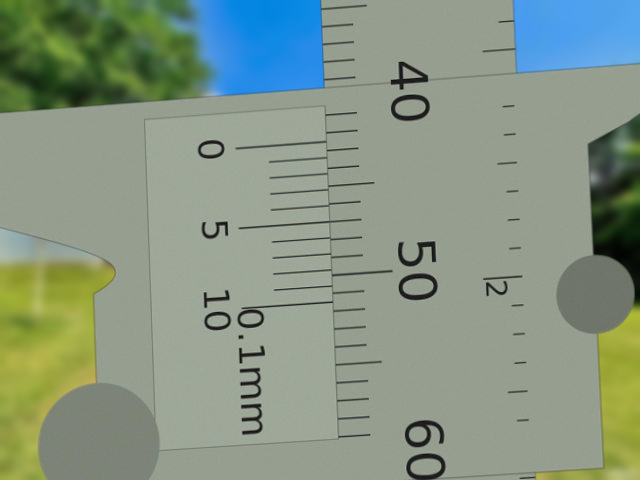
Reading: 42.5 mm
